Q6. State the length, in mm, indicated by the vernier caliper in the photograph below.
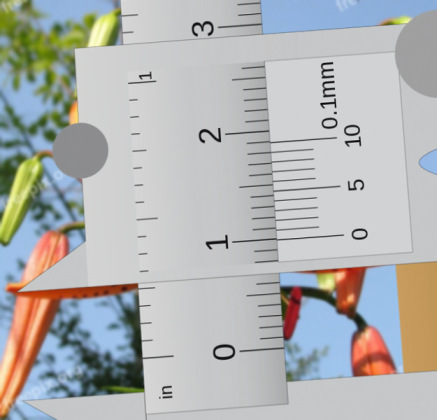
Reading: 9.9 mm
